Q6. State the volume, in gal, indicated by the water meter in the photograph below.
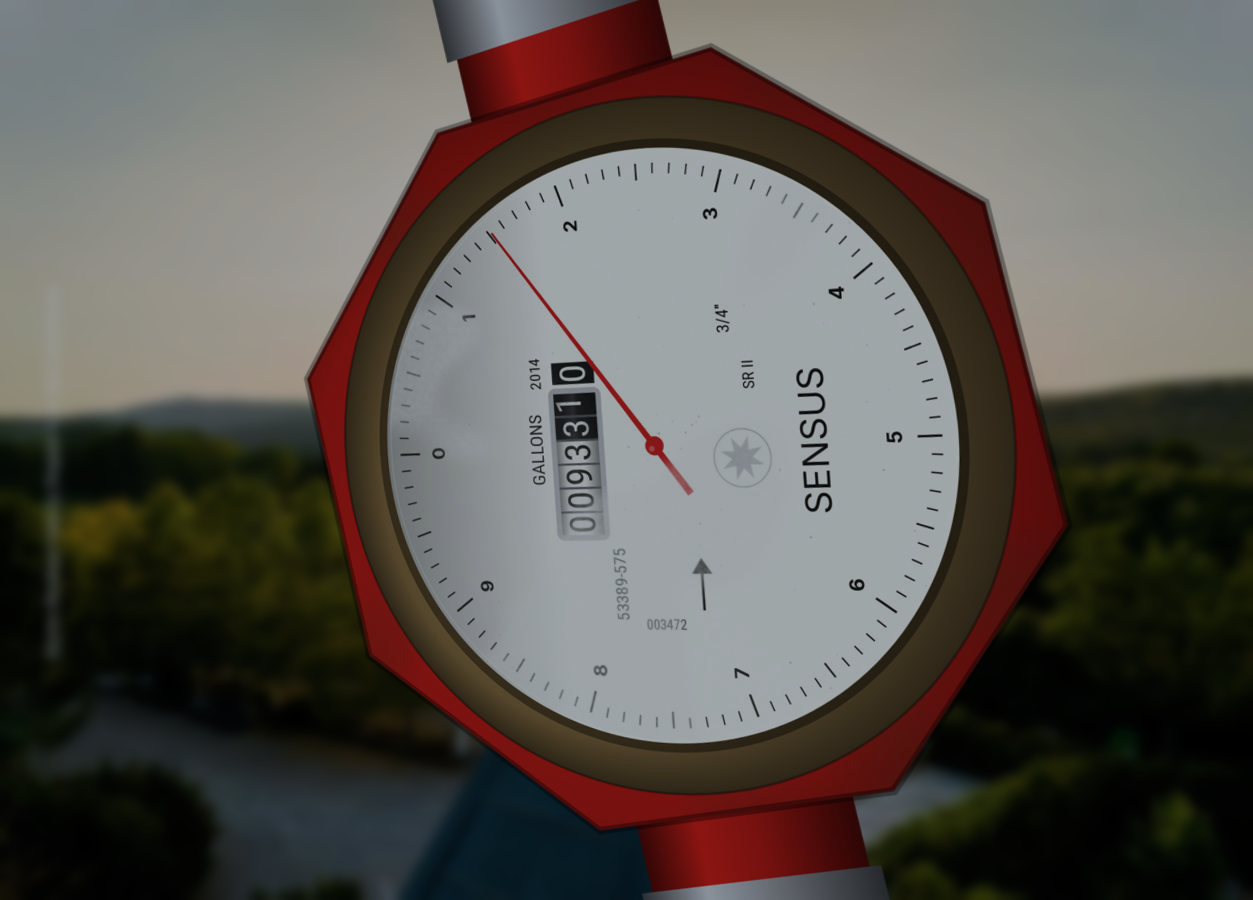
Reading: 93311.5 gal
